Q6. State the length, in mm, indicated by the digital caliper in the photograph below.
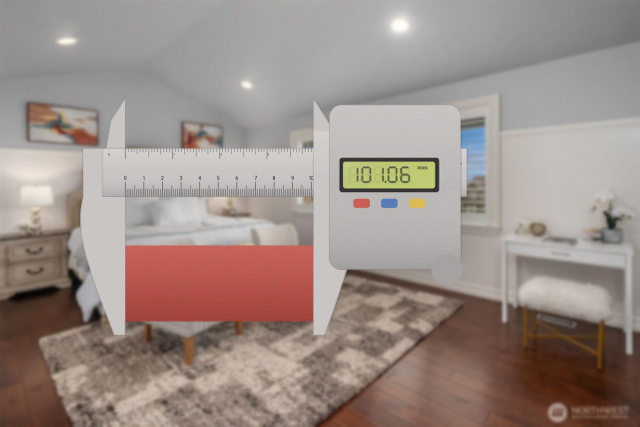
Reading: 101.06 mm
